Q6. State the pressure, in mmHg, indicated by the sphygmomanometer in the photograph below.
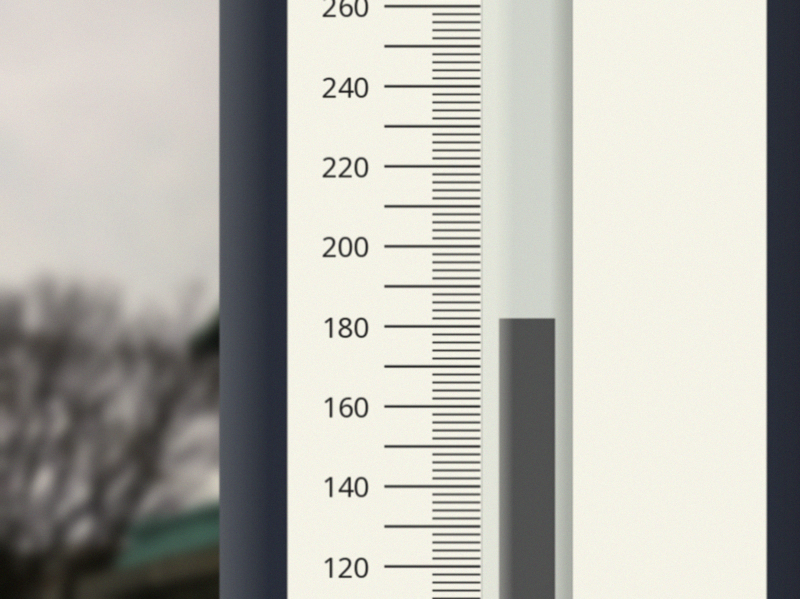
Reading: 182 mmHg
